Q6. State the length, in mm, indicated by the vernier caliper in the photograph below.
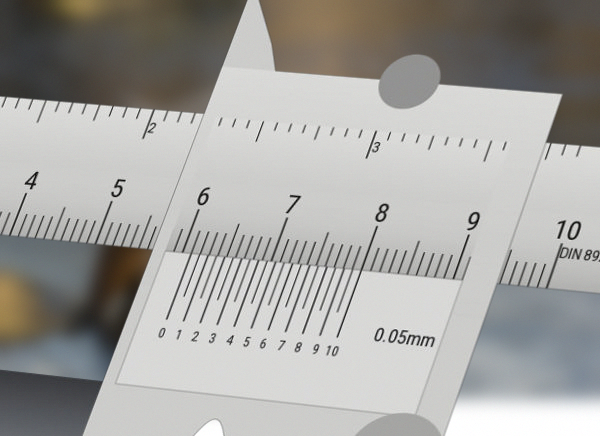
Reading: 61.0 mm
